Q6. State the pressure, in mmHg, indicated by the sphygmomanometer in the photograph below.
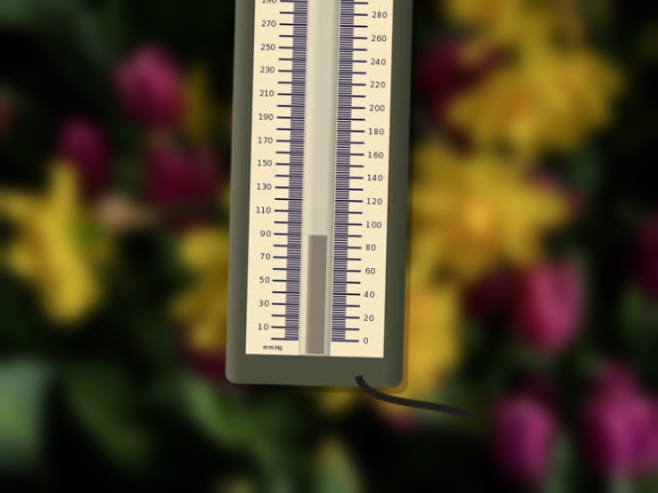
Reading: 90 mmHg
